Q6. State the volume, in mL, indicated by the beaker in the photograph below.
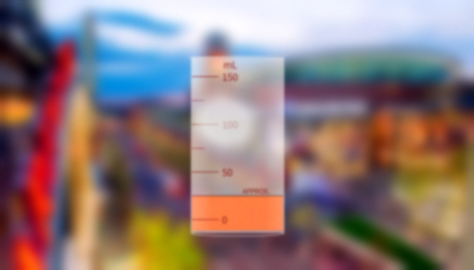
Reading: 25 mL
